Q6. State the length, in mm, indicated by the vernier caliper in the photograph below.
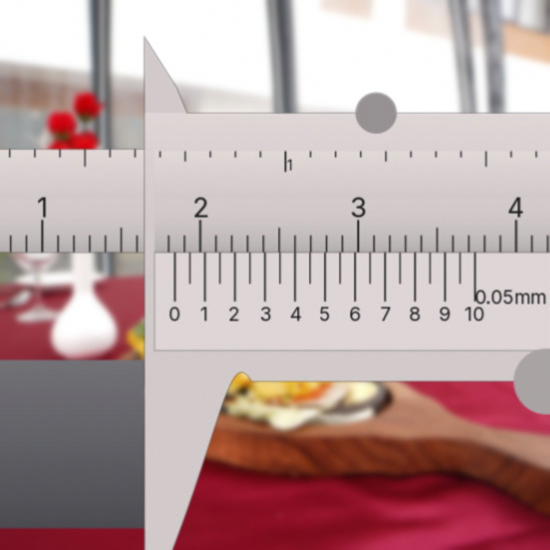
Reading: 18.4 mm
